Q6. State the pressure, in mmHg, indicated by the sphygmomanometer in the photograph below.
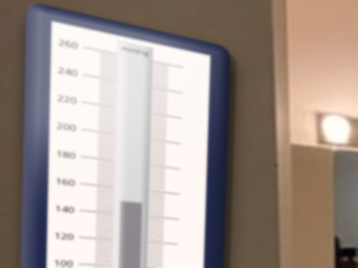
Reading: 150 mmHg
